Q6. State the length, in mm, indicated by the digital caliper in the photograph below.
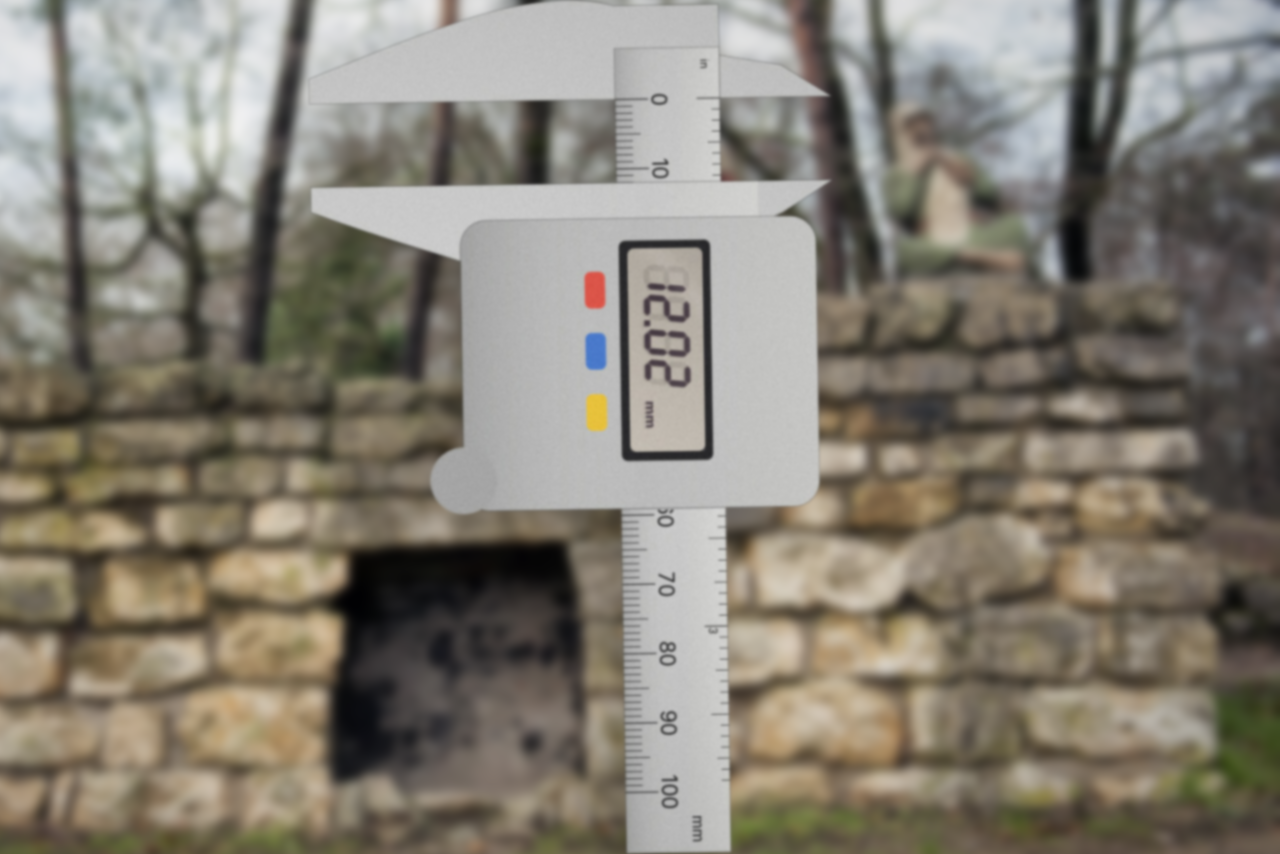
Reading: 12.02 mm
